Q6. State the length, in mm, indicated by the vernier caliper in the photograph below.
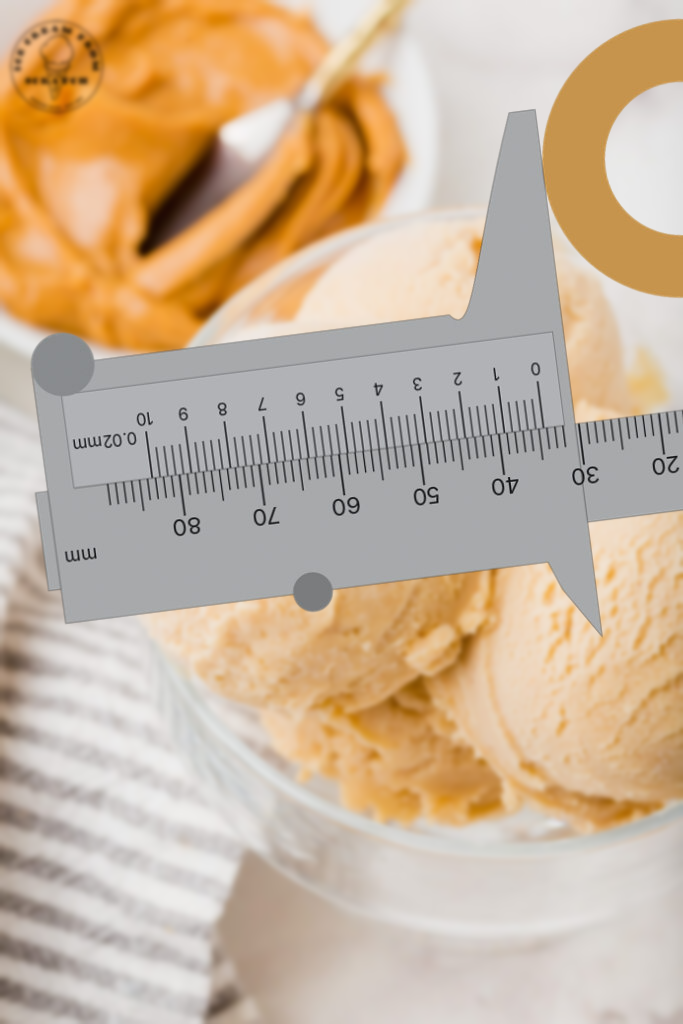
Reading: 34.4 mm
